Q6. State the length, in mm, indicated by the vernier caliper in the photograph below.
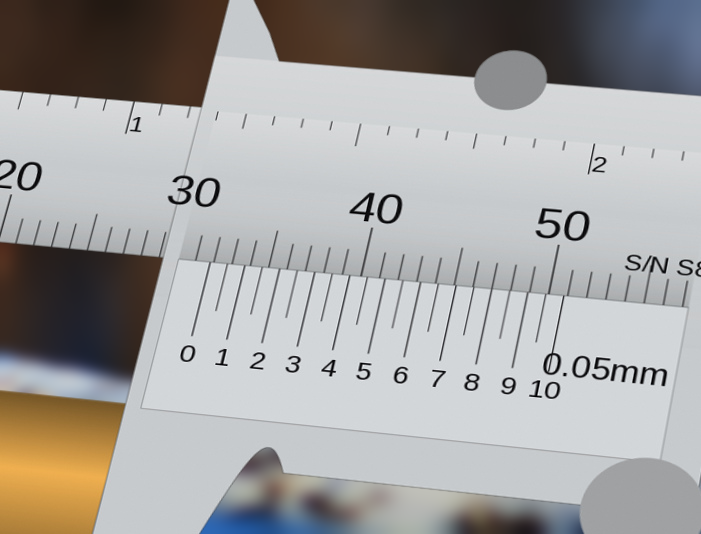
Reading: 31.8 mm
